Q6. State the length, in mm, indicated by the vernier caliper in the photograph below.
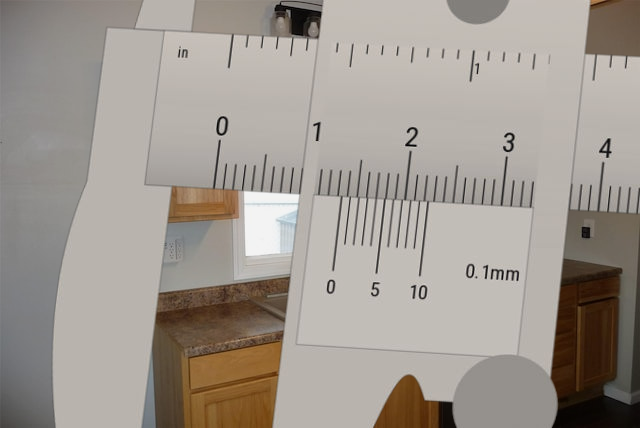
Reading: 13.4 mm
